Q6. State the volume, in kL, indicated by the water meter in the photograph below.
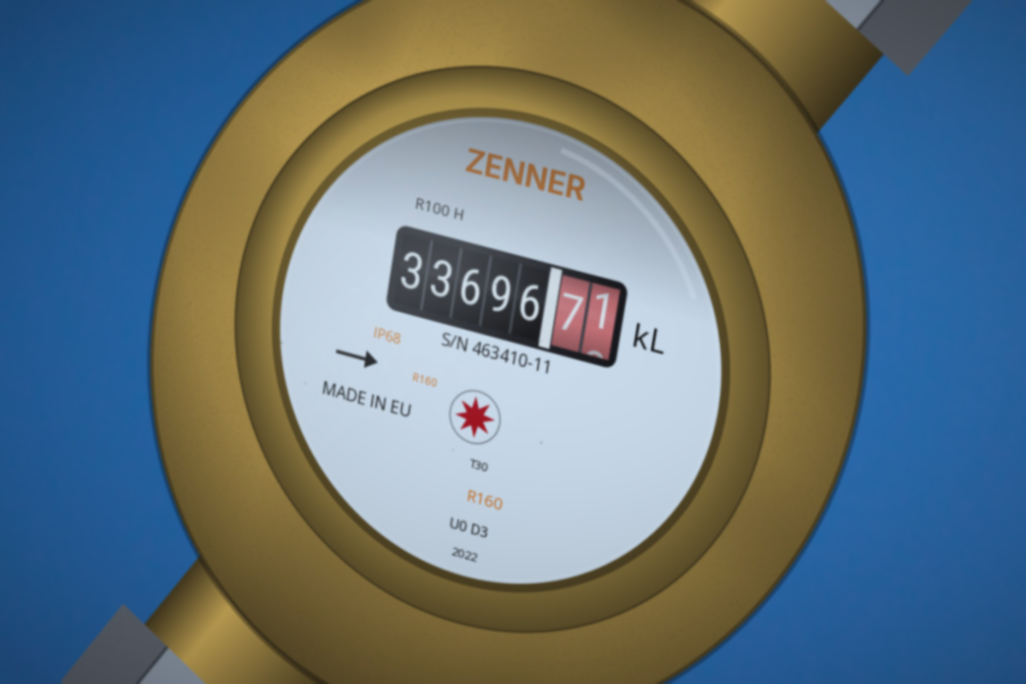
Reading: 33696.71 kL
